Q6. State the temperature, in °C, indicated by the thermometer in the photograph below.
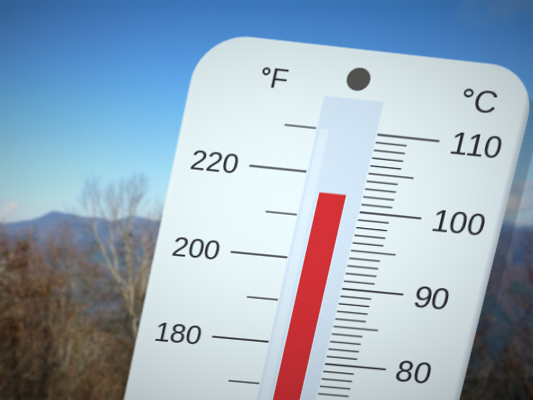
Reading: 102 °C
